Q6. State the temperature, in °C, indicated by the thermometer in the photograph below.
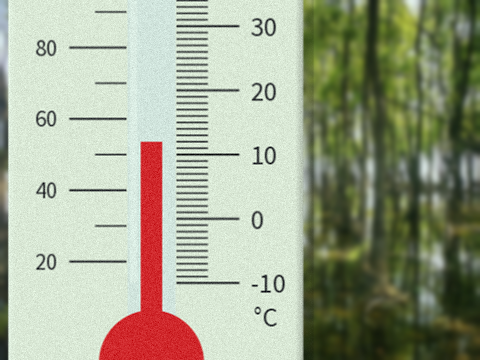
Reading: 12 °C
